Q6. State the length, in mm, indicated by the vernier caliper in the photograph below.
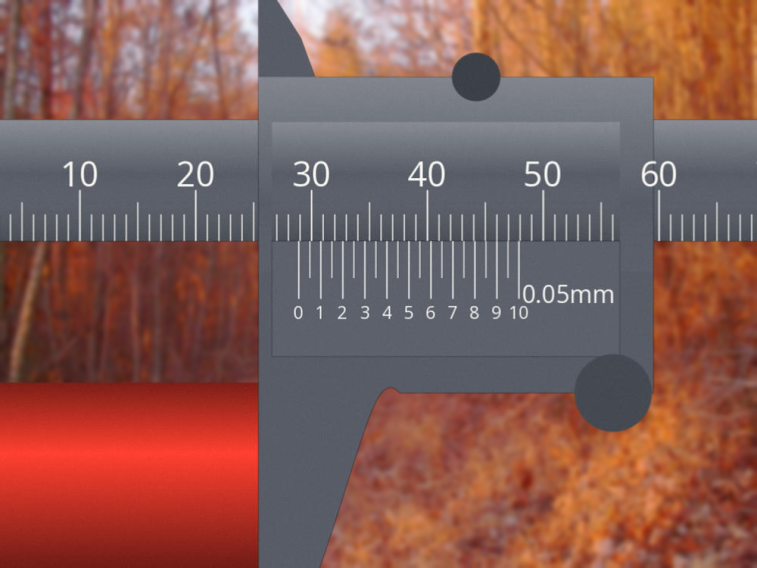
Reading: 28.9 mm
